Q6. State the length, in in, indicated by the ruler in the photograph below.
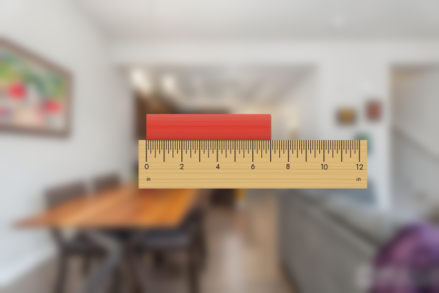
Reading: 7 in
